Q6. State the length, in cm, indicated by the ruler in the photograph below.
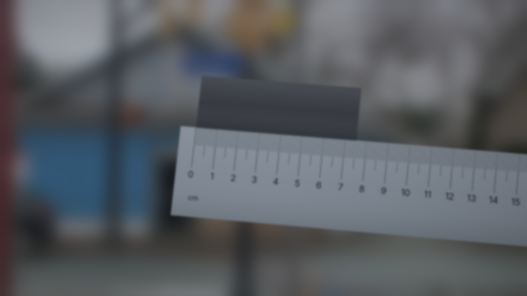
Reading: 7.5 cm
